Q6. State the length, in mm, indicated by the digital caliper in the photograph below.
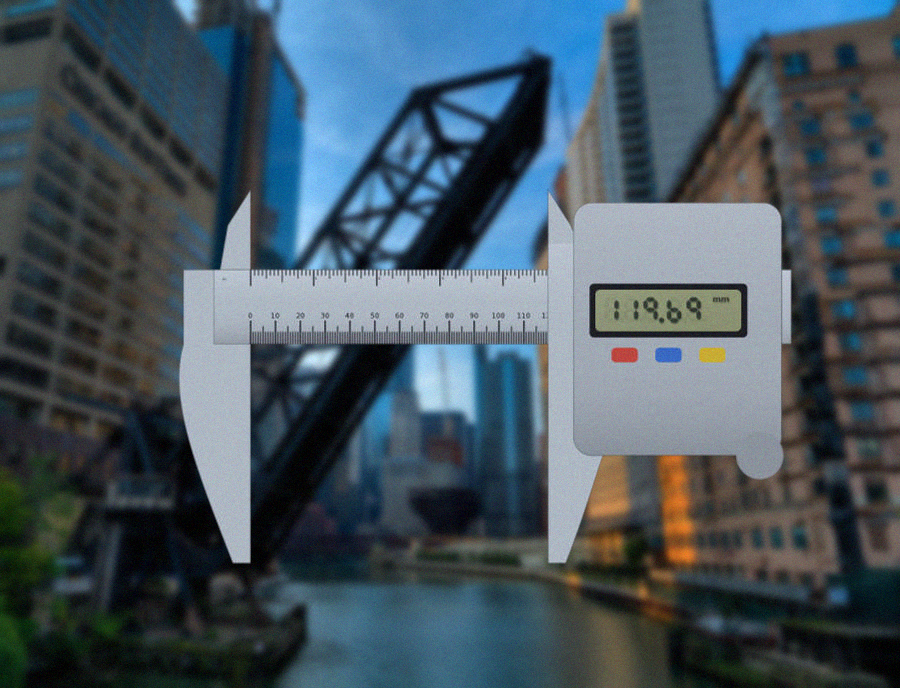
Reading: 119.69 mm
